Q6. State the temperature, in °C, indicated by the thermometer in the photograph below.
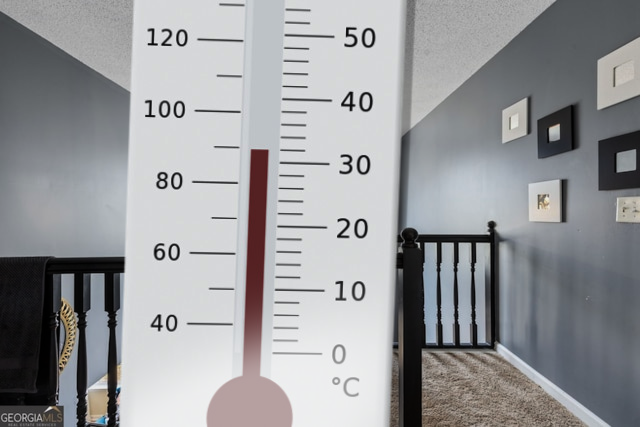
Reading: 32 °C
